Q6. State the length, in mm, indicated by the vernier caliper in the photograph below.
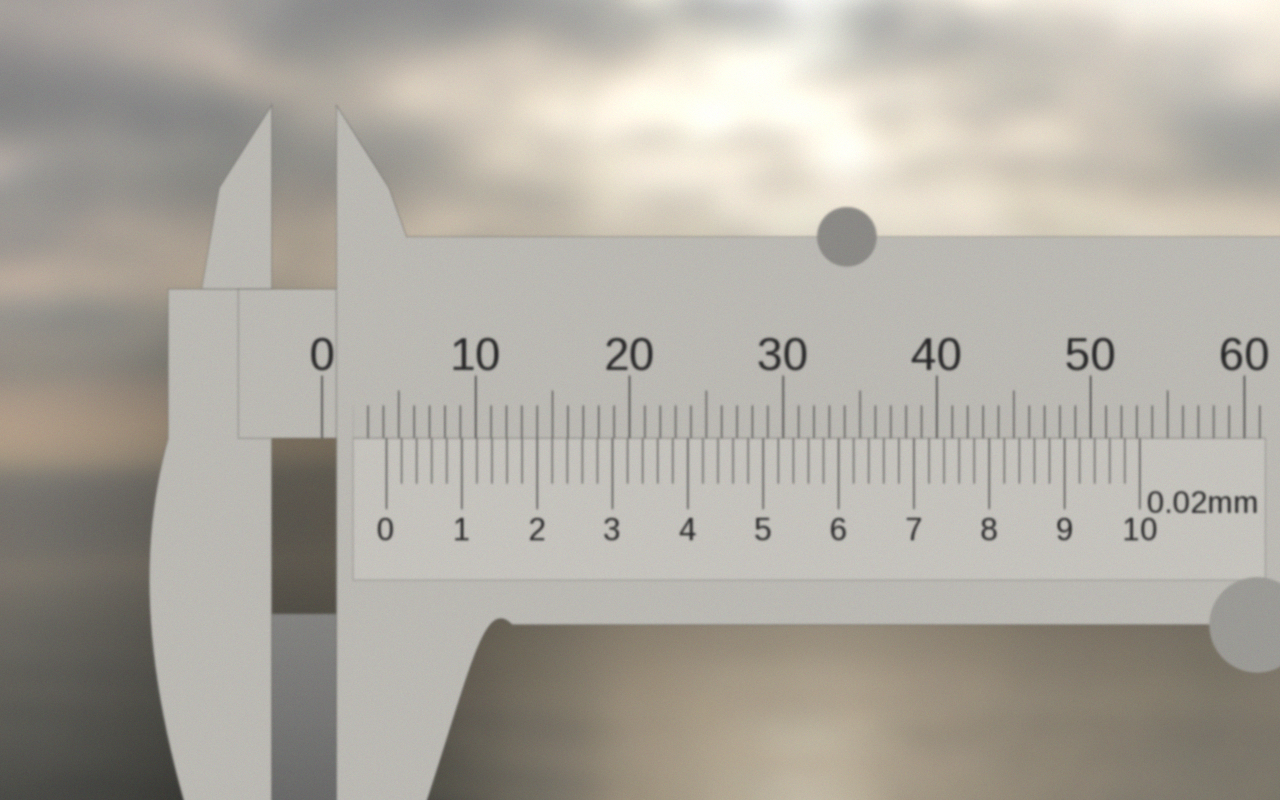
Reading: 4.2 mm
